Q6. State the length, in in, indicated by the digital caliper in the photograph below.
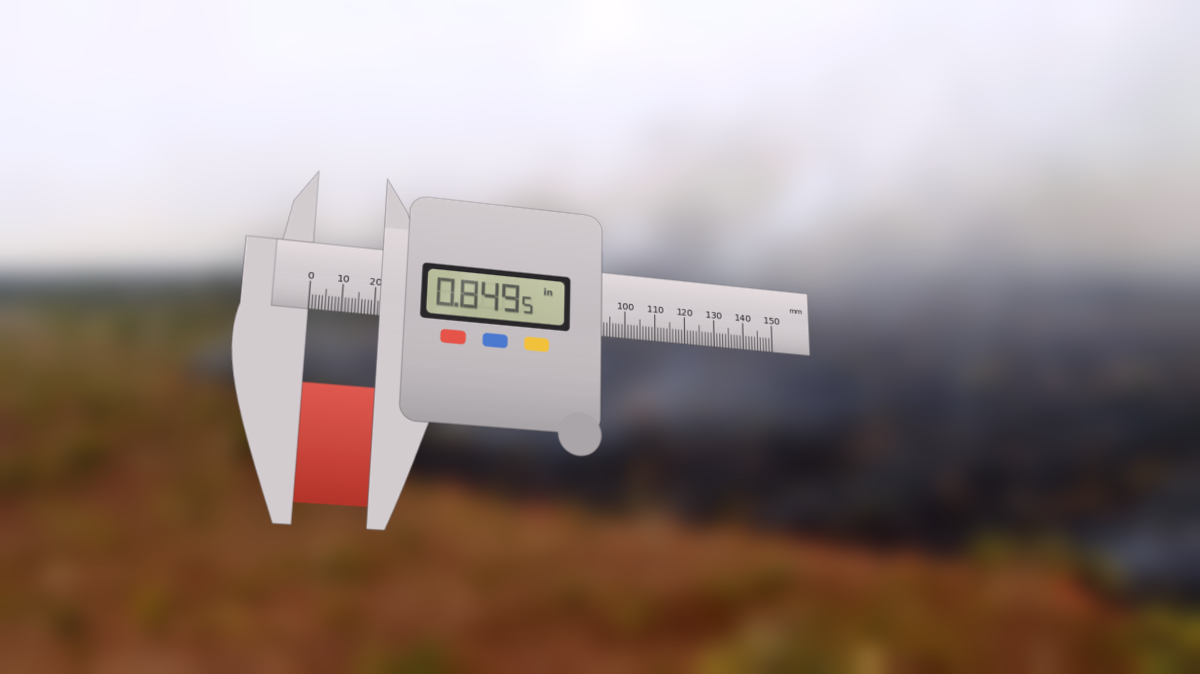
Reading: 0.8495 in
